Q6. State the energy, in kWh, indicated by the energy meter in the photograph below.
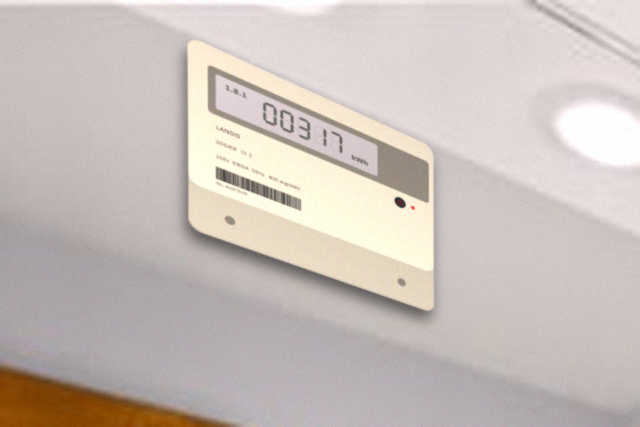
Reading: 317 kWh
